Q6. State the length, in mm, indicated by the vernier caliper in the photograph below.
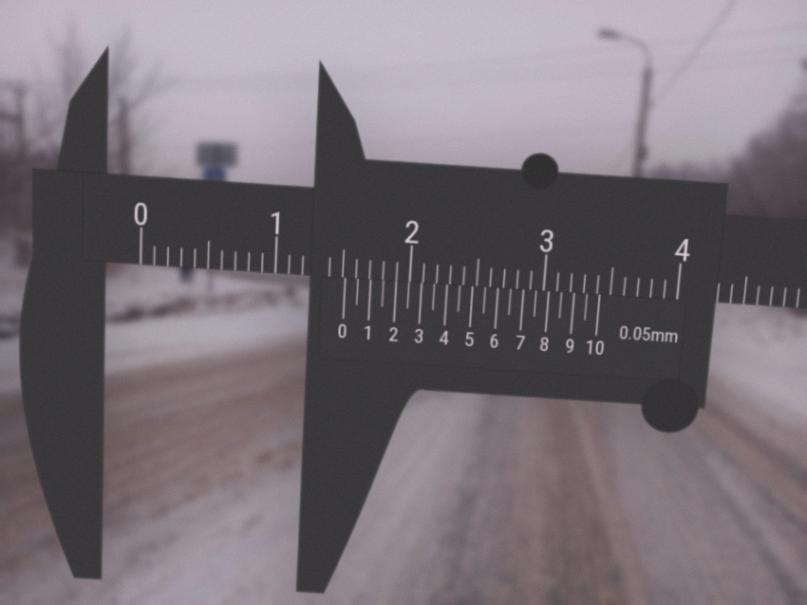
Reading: 15.2 mm
